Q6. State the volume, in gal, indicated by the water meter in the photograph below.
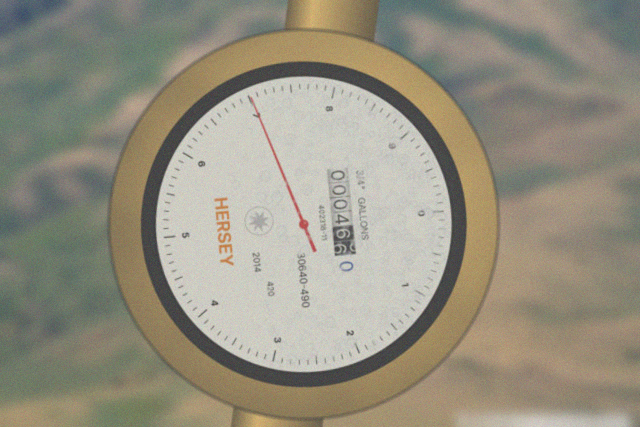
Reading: 4657.0 gal
